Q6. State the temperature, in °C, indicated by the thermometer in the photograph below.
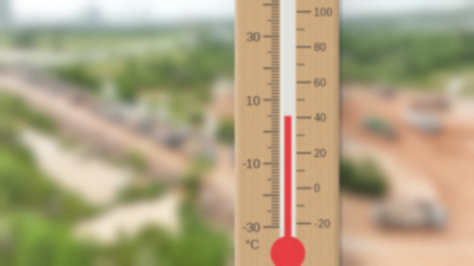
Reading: 5 °C
